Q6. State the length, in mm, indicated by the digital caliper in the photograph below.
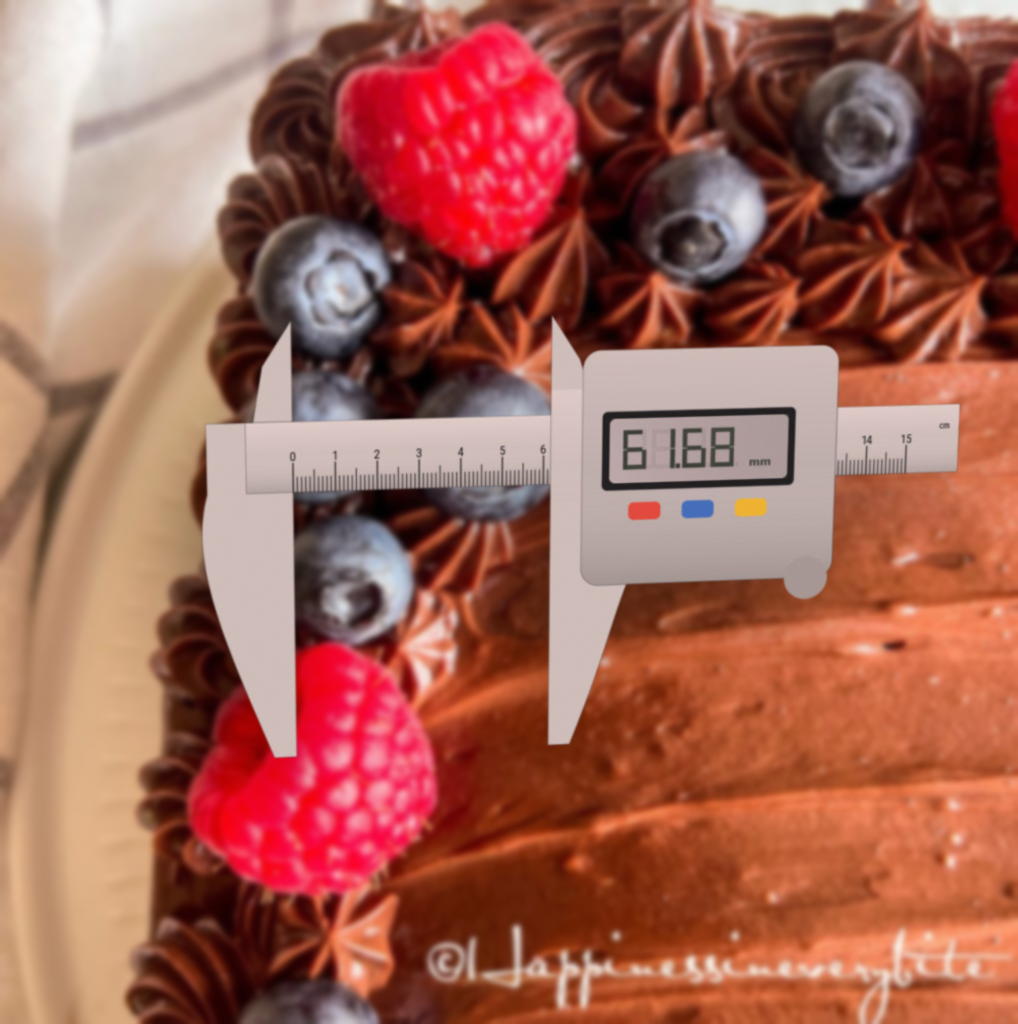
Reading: 61.68 mm
